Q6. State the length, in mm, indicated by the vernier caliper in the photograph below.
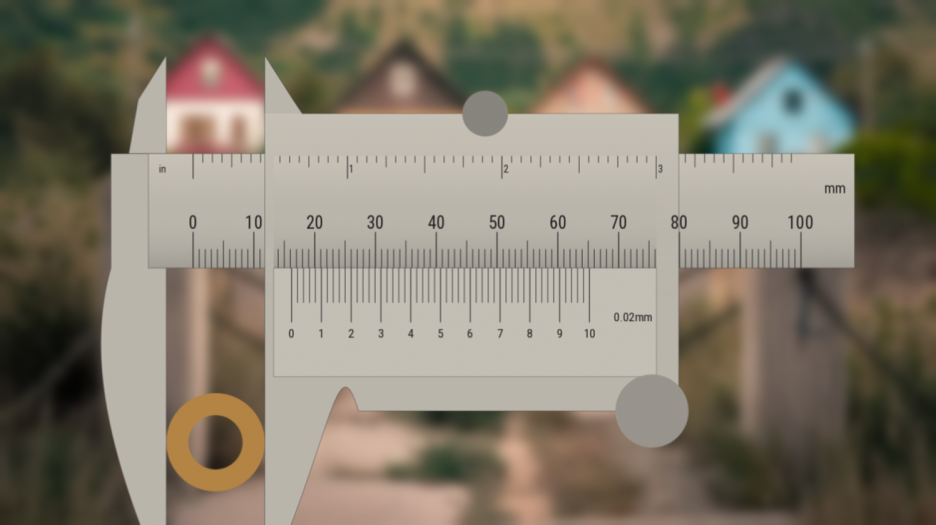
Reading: 16.2 mm
